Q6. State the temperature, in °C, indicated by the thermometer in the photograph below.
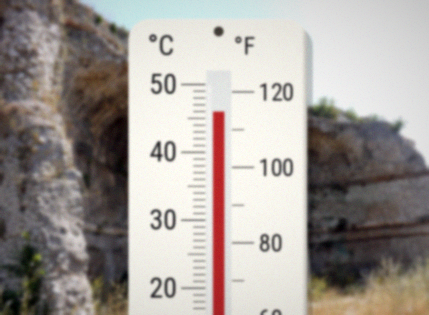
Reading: 46 °C
